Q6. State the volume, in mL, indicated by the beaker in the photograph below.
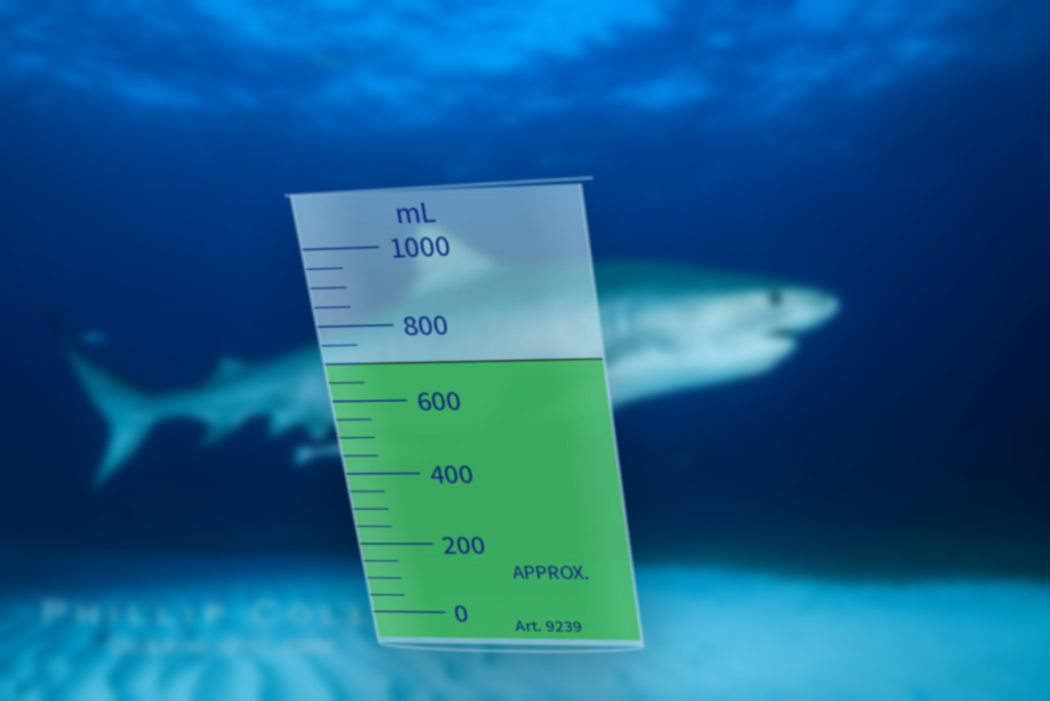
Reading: 700 mL
